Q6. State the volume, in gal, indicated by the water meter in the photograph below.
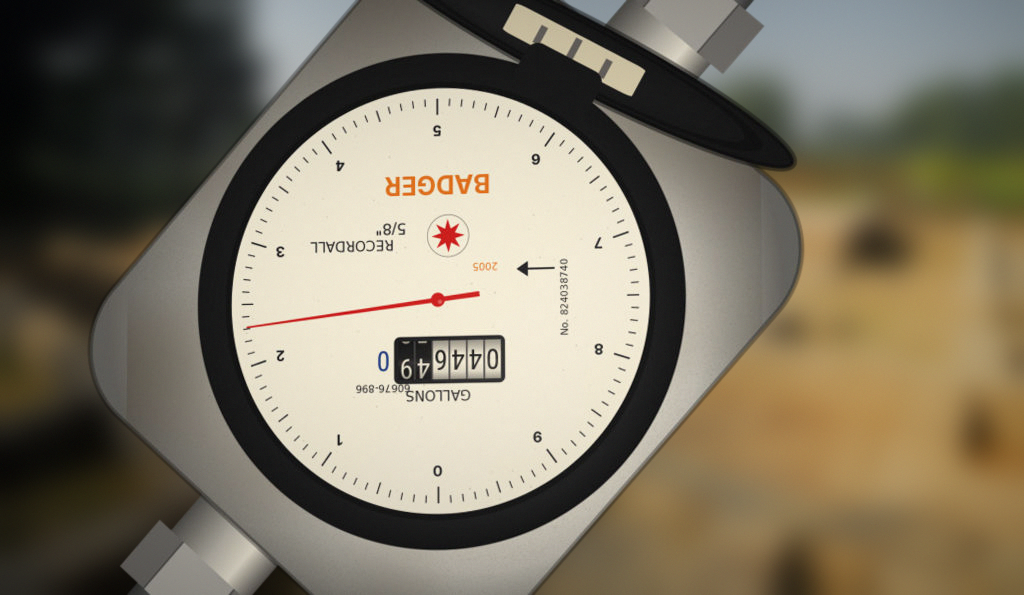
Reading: 446492.3 gal
